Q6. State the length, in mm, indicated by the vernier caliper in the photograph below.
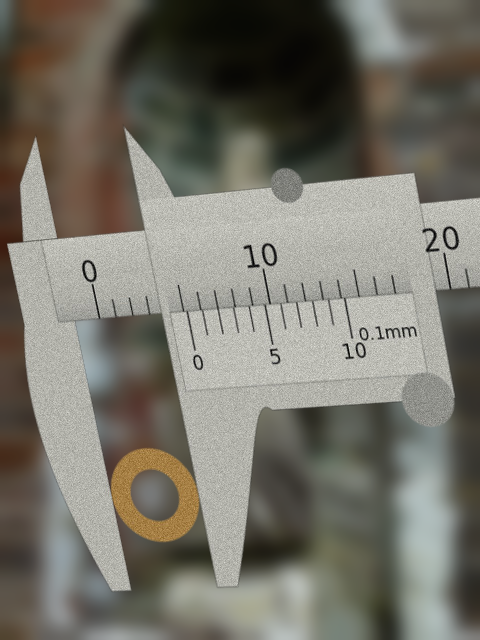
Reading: 5.2 mm
